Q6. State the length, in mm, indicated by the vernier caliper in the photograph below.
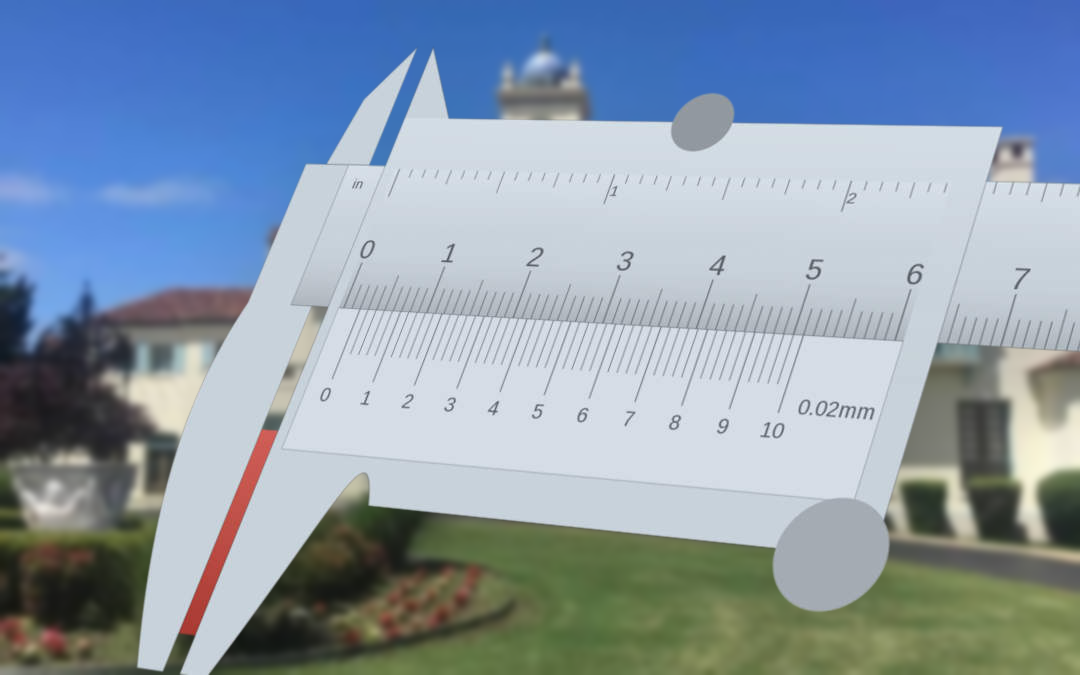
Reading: 2.0 mm
